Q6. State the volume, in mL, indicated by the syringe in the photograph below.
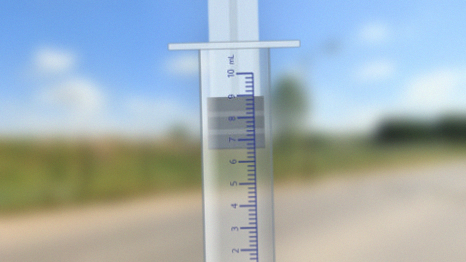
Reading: 6.6 mL
